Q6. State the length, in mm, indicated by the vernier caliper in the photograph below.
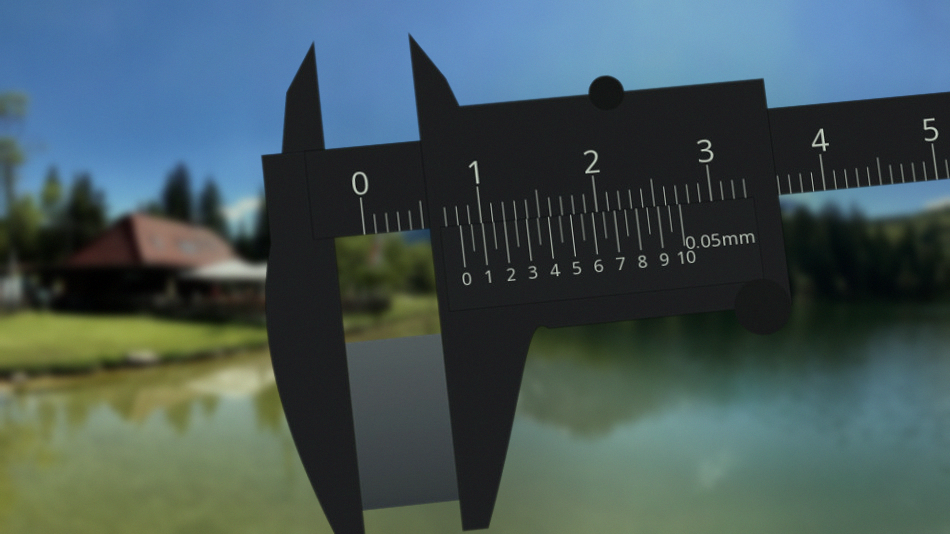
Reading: 8.2 mm
